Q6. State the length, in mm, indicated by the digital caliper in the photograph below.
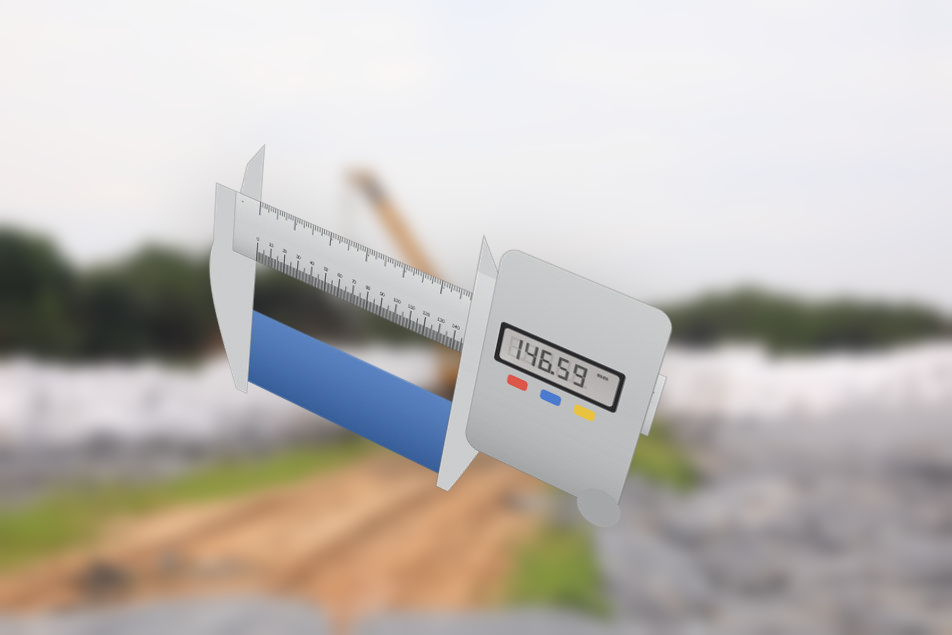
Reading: 146.59 mm
